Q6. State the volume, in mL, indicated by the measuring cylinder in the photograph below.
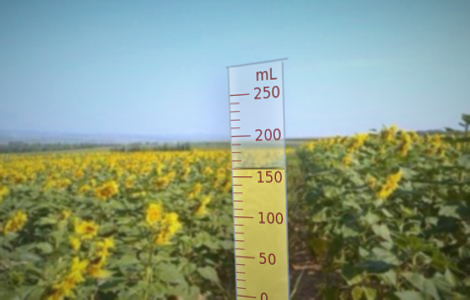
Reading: 160 mL
